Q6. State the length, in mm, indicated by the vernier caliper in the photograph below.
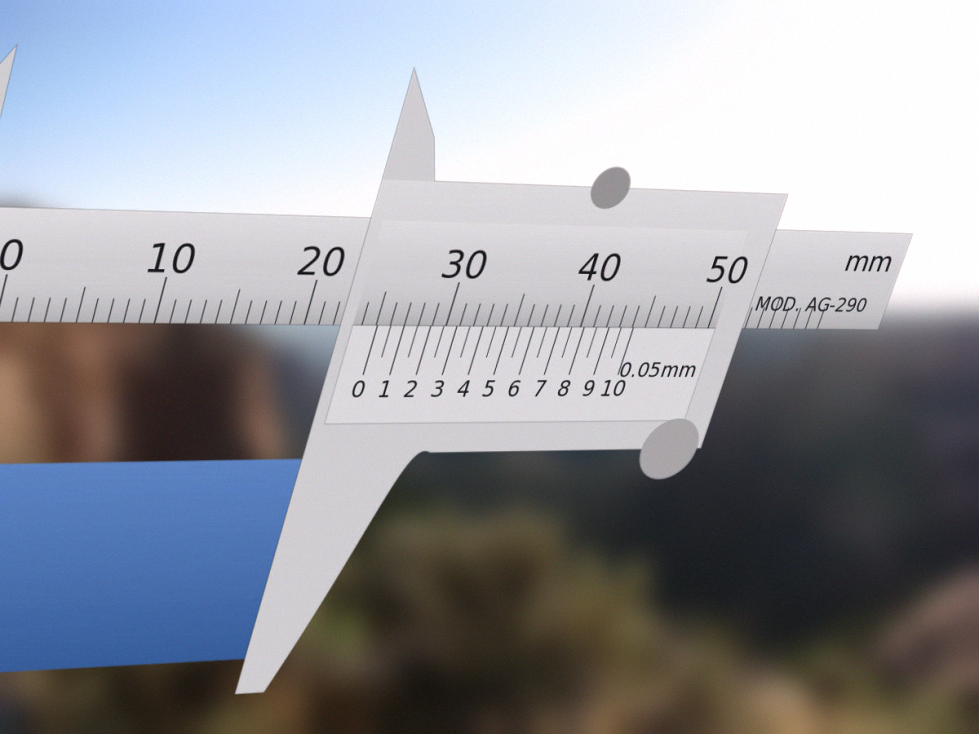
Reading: 25.1 mm
